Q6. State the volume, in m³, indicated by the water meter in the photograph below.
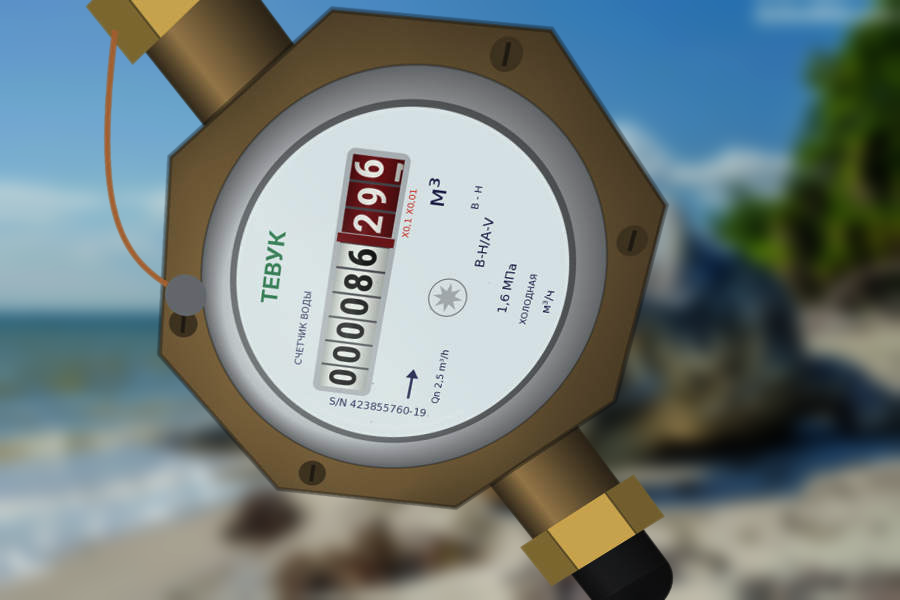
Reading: 86.296 m³
